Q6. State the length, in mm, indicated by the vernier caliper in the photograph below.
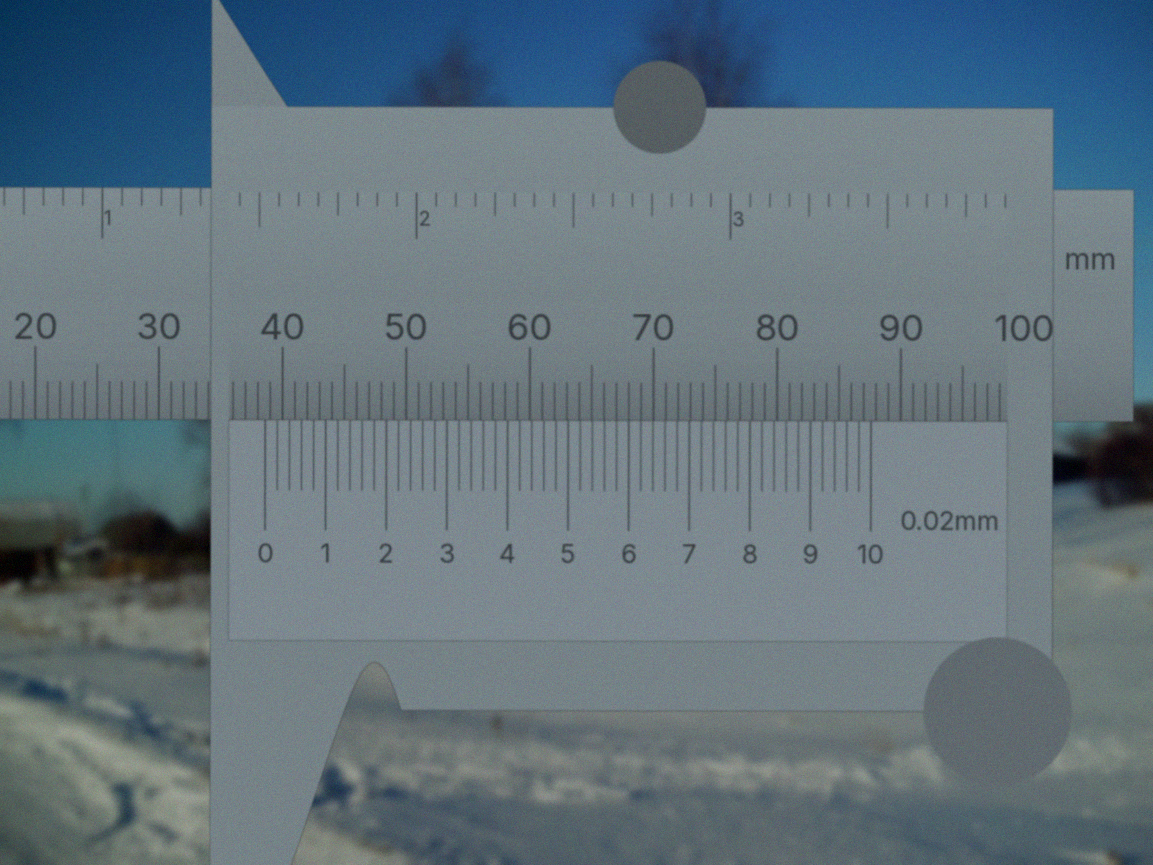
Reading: 38.6 mm
